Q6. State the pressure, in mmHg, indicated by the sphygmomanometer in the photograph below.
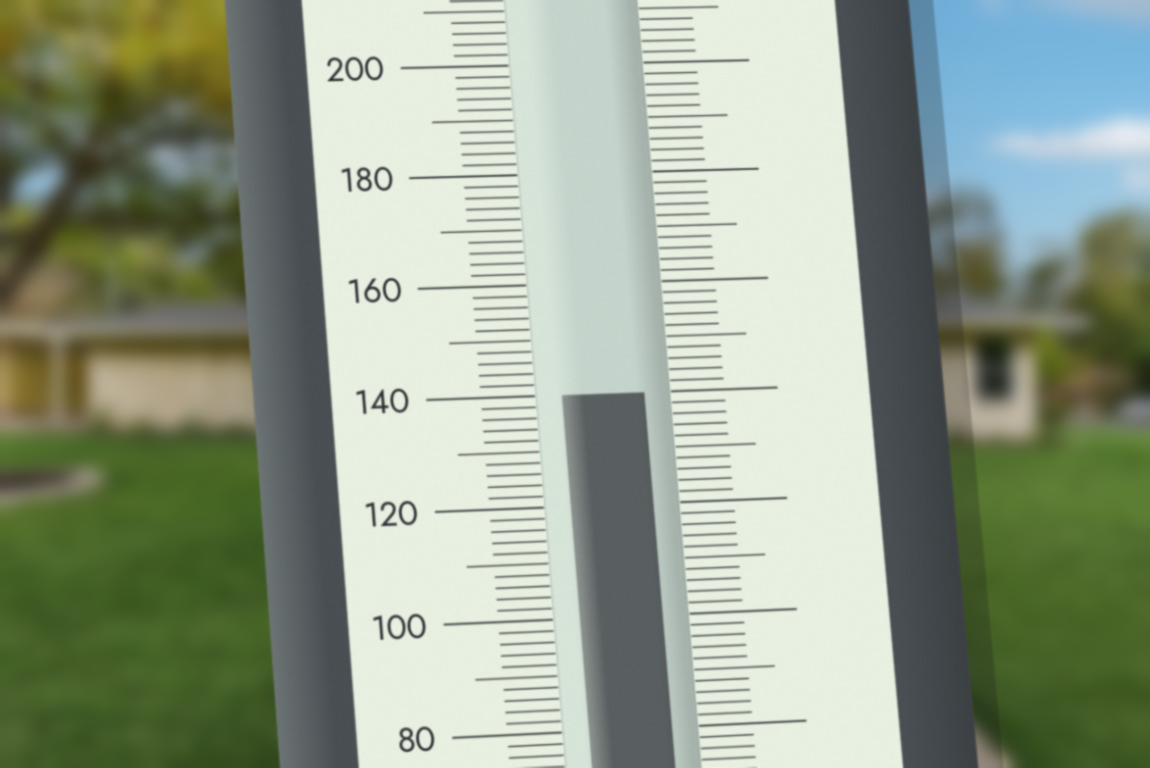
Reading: 140 mmHg
